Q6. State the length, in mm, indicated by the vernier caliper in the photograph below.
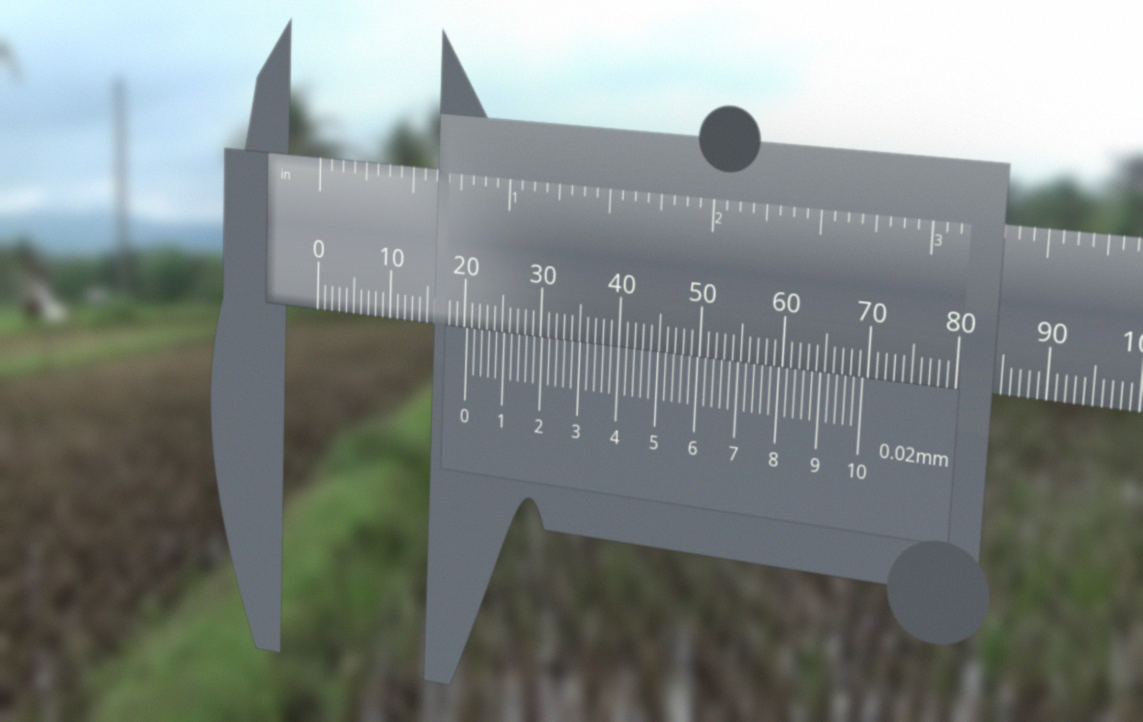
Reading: 20.4 mm
